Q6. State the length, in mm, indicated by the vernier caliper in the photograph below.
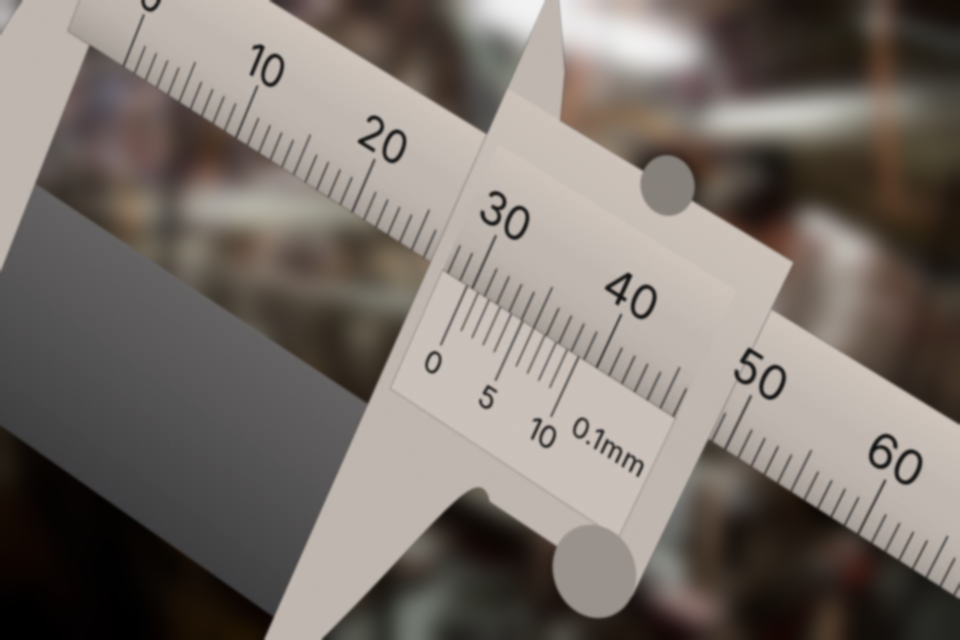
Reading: 29.6 mm
